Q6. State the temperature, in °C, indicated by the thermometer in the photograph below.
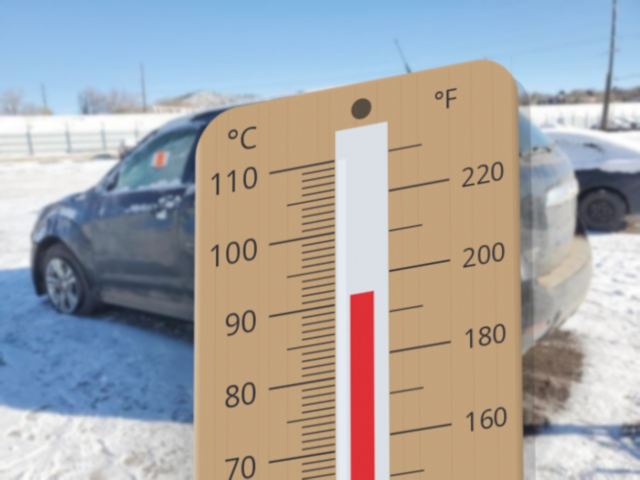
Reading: 91 °C
